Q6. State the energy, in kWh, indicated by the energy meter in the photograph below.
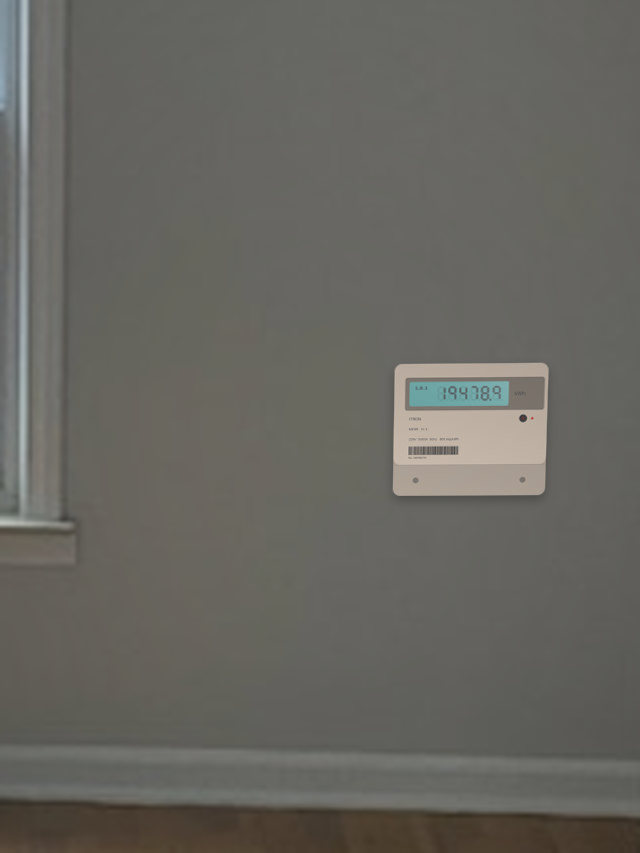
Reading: 19478.9 kWh
